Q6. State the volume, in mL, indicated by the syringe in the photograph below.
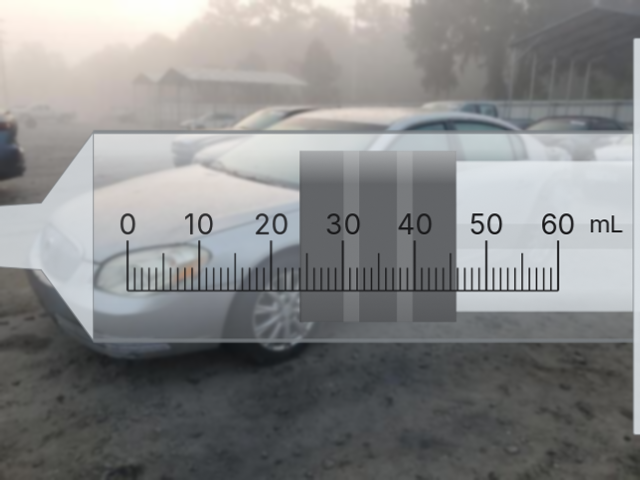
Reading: 24 mL
